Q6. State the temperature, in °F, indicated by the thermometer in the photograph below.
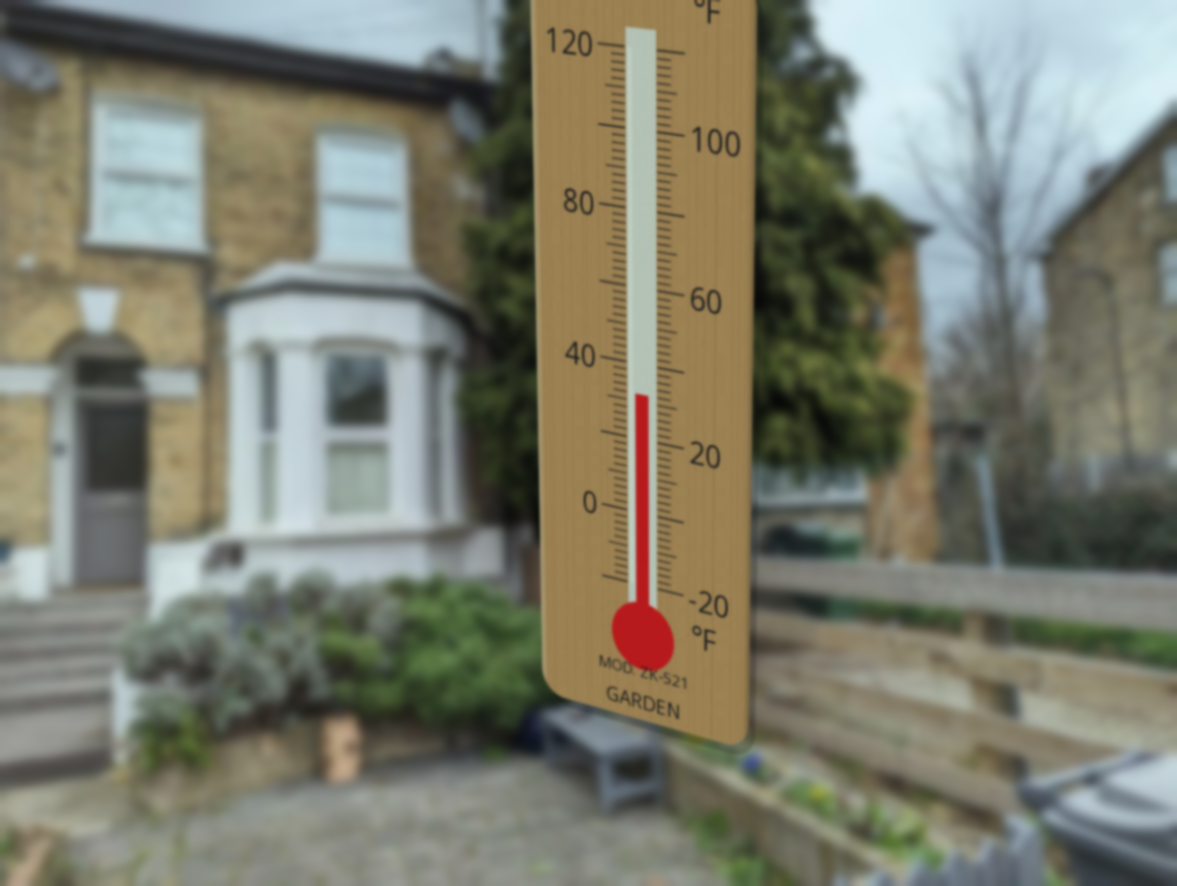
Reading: 32 °F
